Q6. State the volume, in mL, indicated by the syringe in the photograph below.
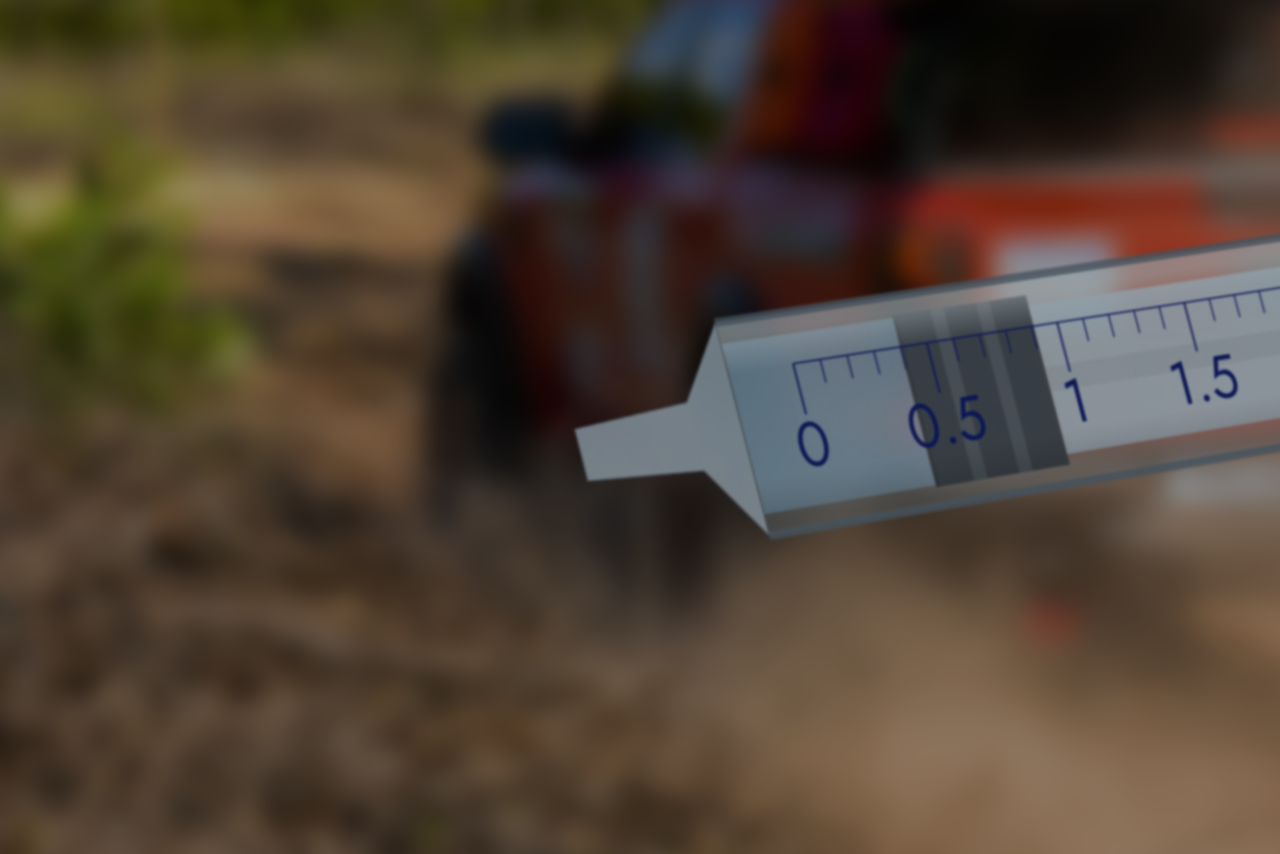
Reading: 0.4 mL
